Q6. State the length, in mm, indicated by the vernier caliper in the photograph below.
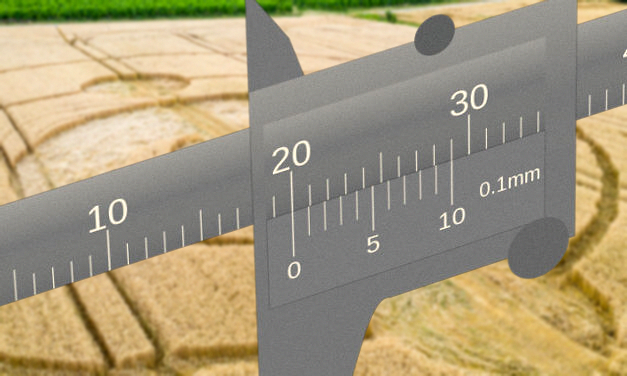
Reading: 20.0 mm
